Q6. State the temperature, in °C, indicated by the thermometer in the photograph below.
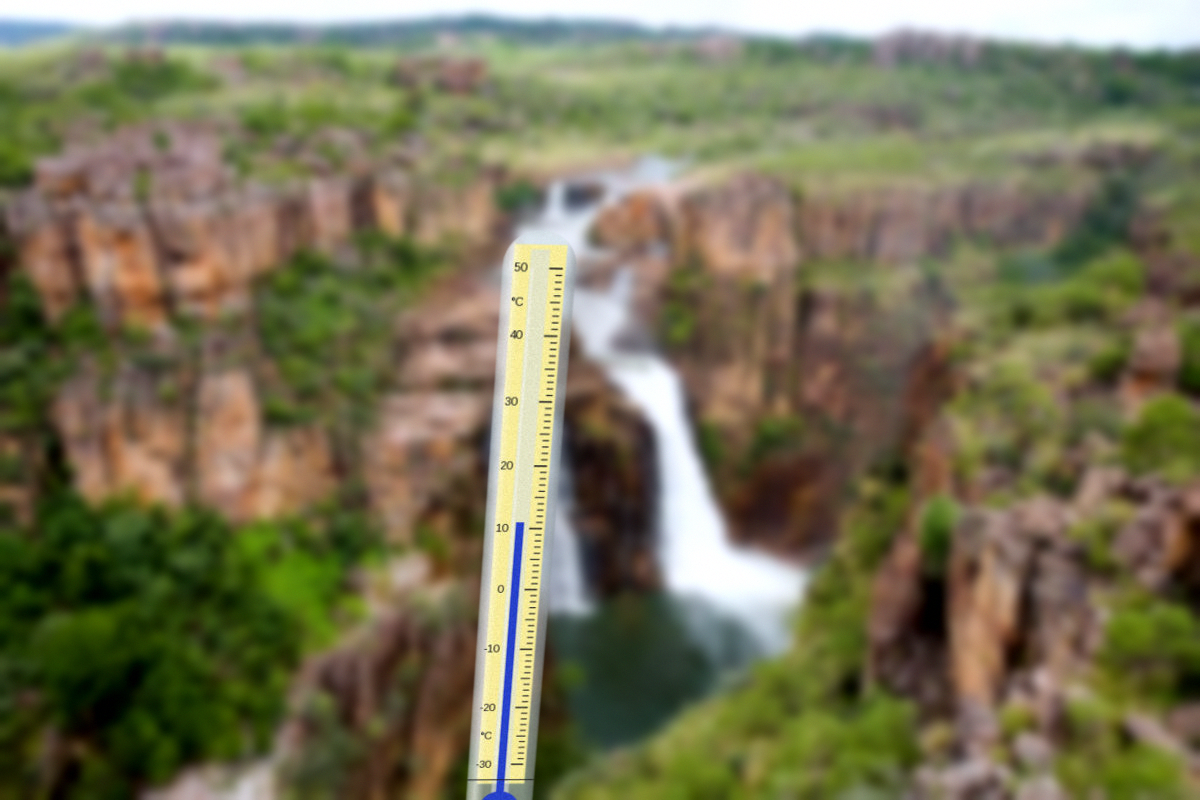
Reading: 11 °C
